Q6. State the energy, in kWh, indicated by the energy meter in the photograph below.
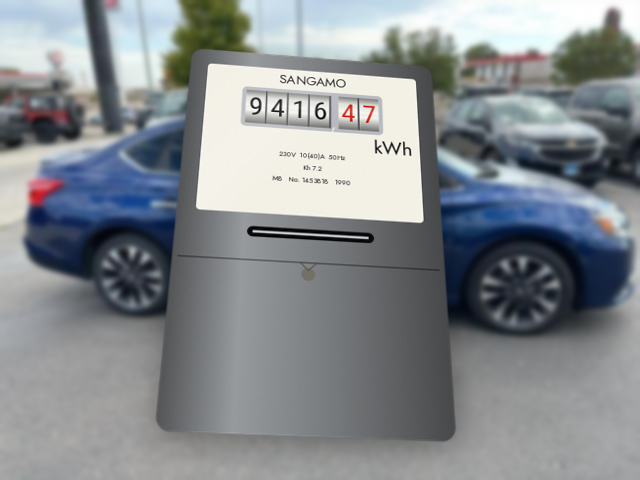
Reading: 9416.47 kWh
